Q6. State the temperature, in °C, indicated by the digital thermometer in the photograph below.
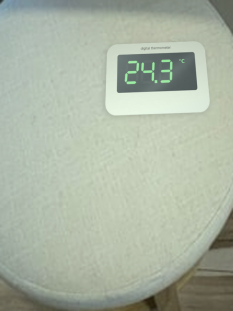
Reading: 24.3 °C
